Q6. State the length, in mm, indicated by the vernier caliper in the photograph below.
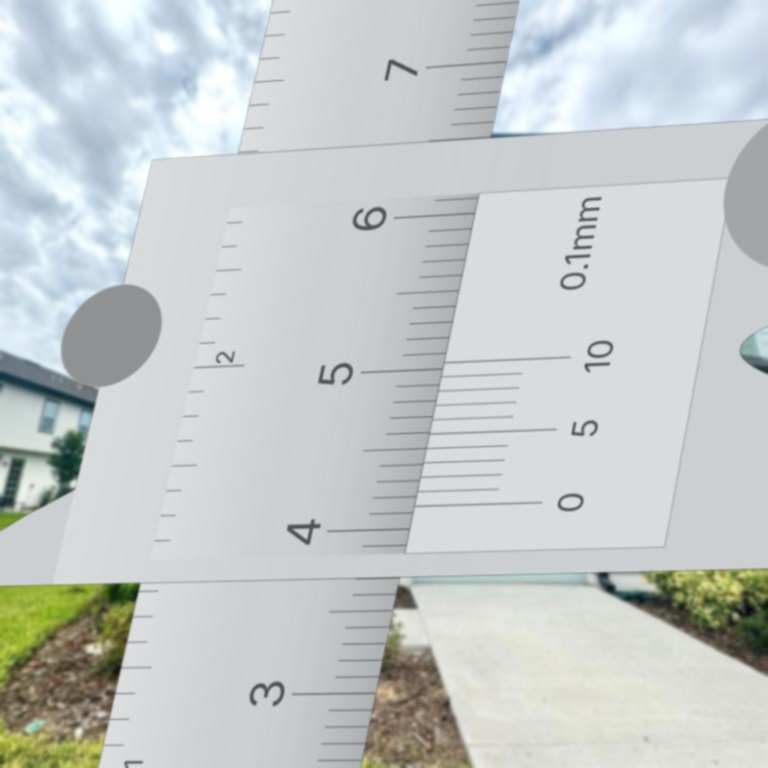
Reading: 41.4 mm
